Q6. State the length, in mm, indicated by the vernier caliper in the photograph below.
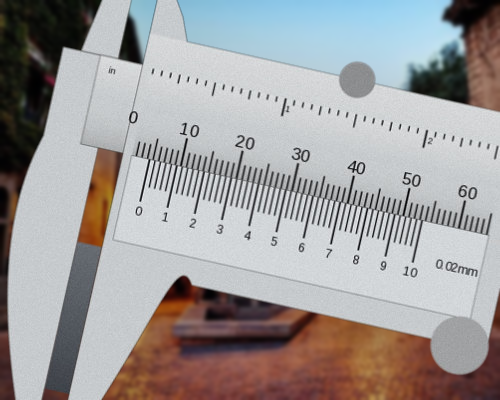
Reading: 4.4 mm
